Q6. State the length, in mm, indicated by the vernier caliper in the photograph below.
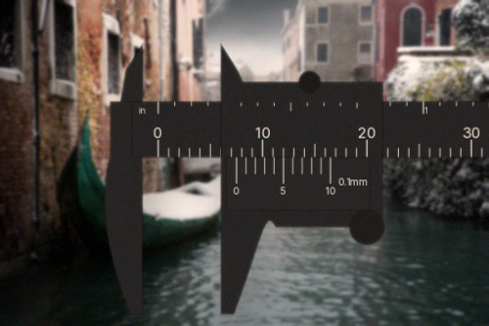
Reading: 7.5 mm
